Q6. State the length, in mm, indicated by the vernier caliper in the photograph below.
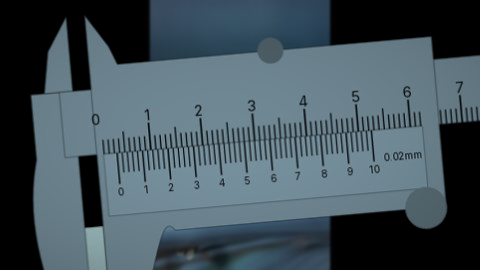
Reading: 3.5 mm
